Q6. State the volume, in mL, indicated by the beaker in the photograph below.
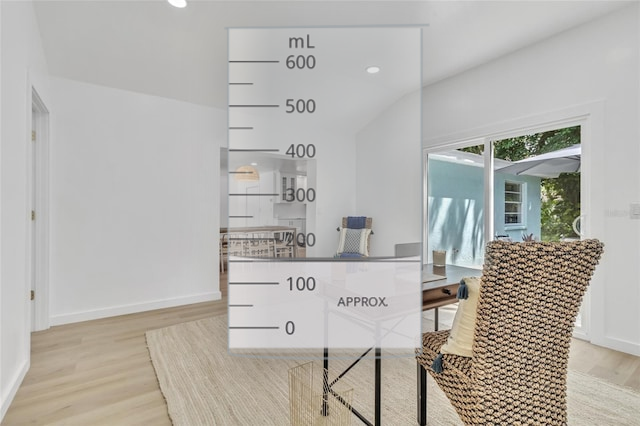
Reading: 150 mL
